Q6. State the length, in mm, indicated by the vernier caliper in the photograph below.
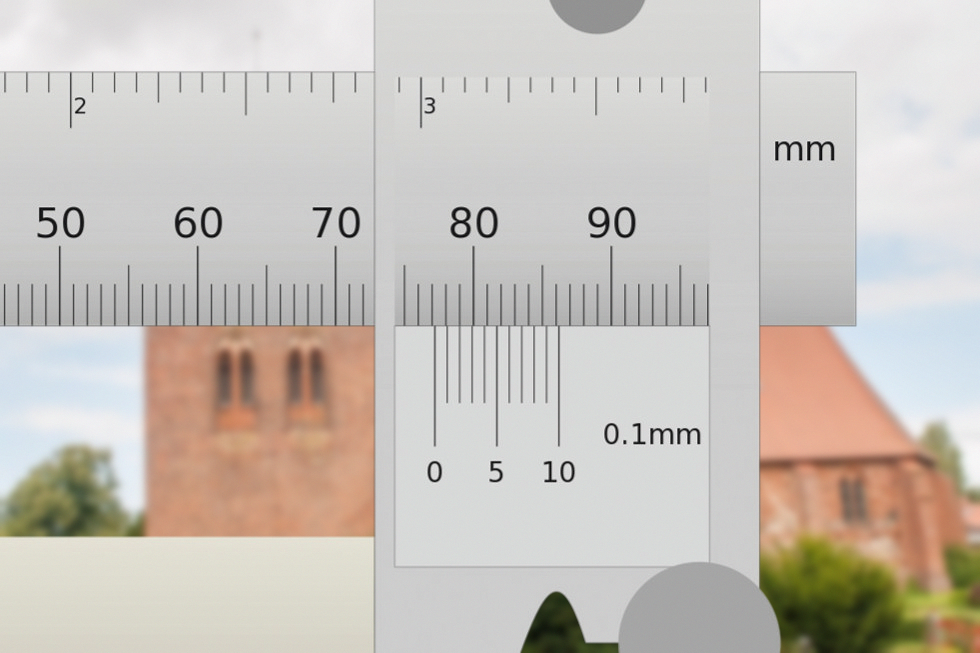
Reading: 77.2 mm
